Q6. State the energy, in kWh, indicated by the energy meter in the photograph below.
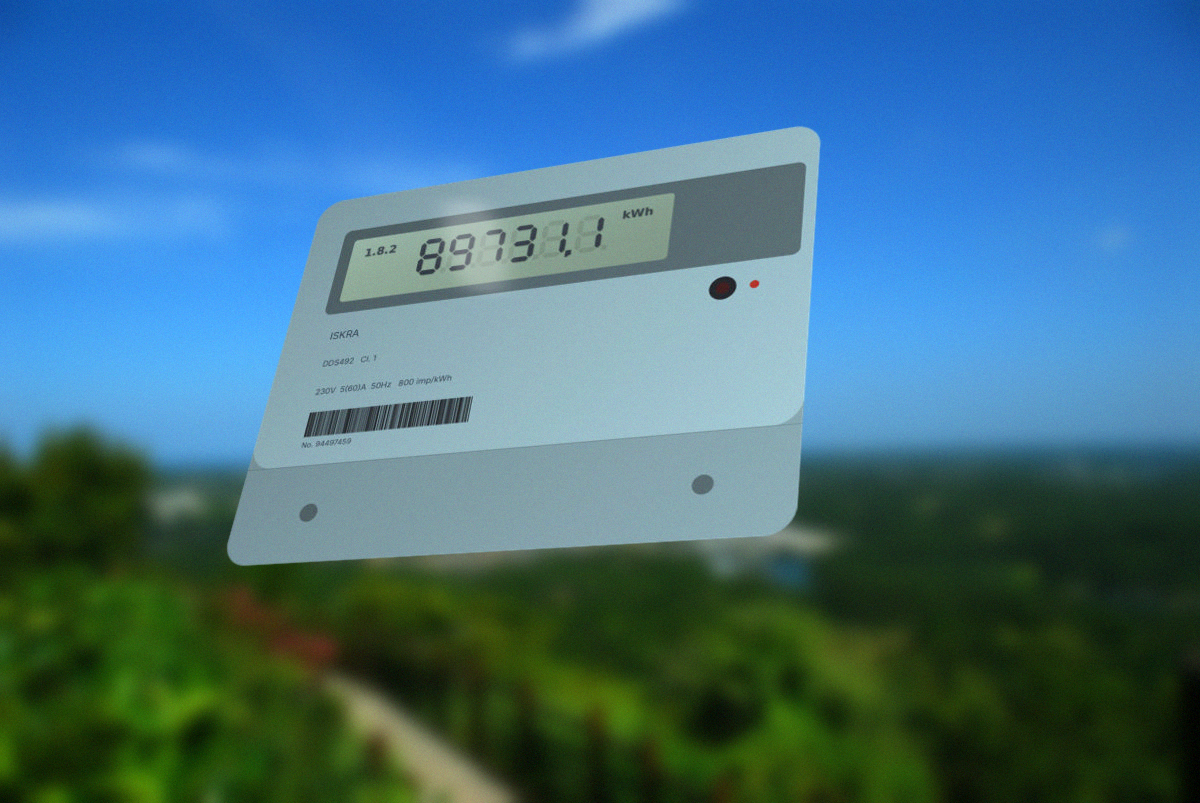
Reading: 89731.1 kWh
